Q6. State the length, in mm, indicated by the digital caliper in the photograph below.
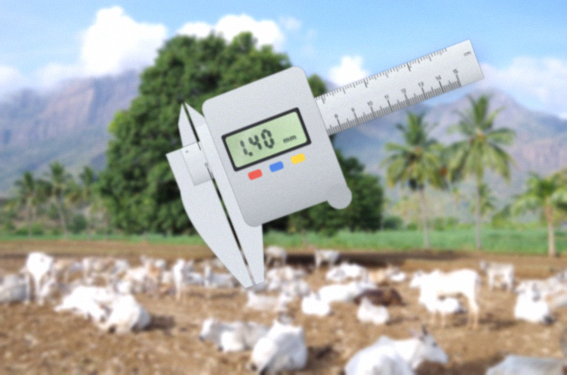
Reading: 1.40 mm
